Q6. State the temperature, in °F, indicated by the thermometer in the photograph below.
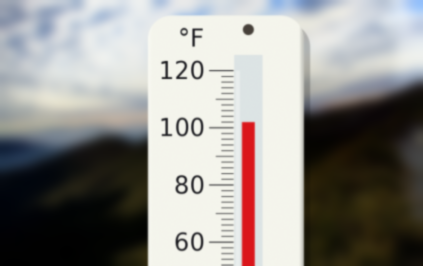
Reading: 102 °F
